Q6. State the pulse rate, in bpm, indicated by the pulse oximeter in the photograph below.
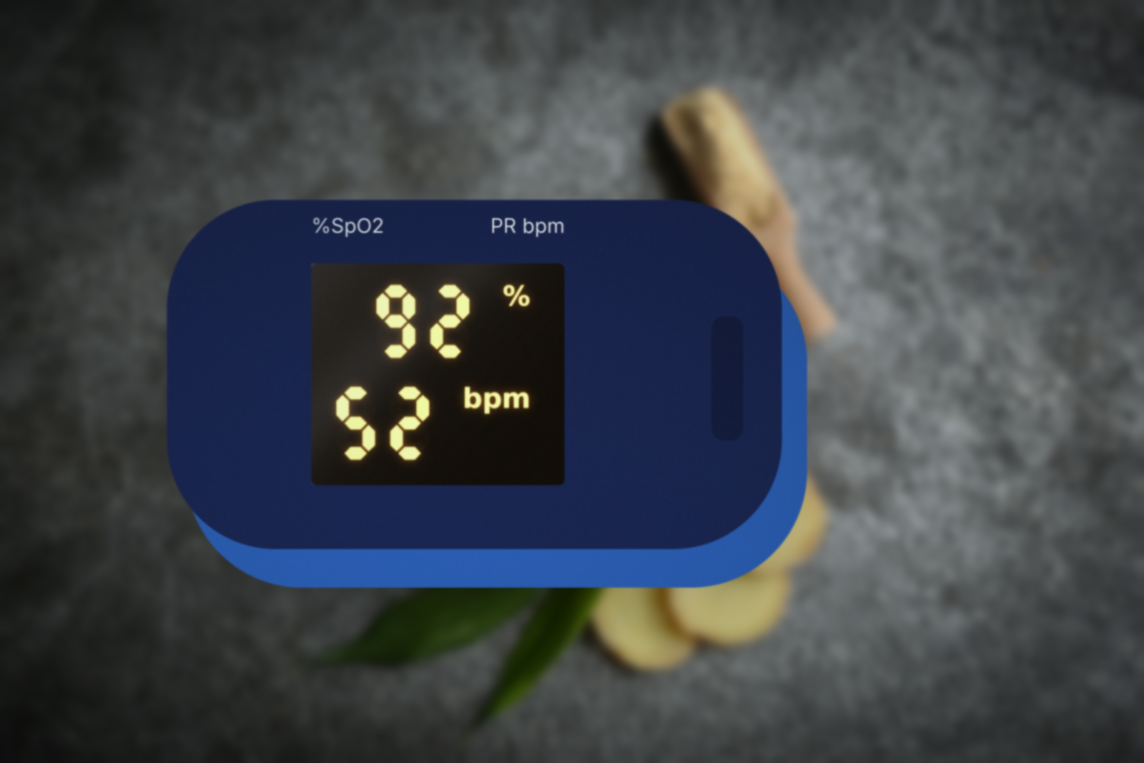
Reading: 52 bpm
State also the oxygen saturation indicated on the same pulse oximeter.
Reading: 92 %
